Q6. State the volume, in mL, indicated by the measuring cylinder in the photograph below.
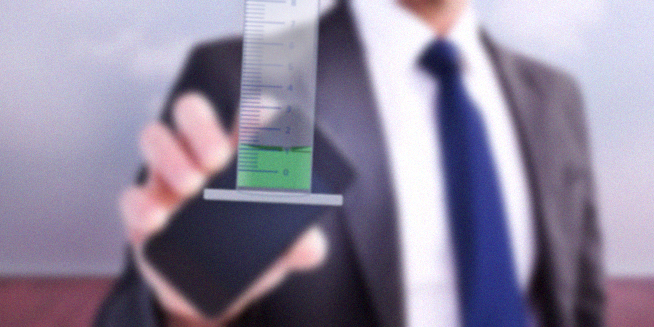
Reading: 1 mL
